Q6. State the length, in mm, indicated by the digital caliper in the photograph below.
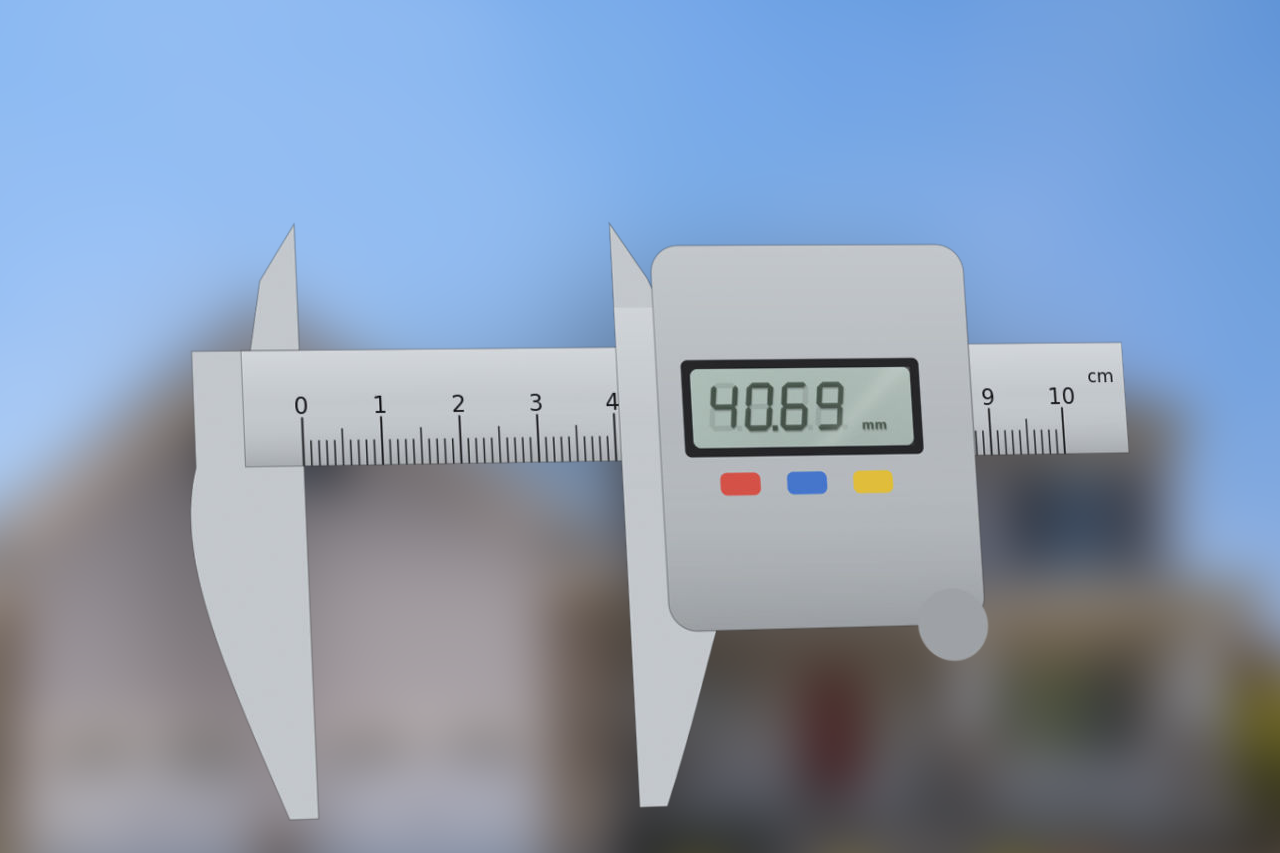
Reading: 40.69 mm
